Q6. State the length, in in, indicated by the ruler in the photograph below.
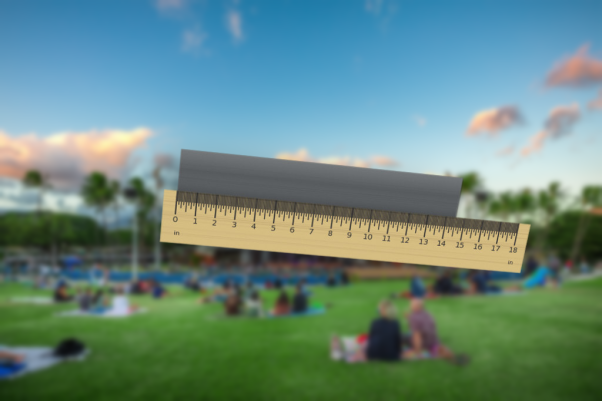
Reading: 14.5 in
